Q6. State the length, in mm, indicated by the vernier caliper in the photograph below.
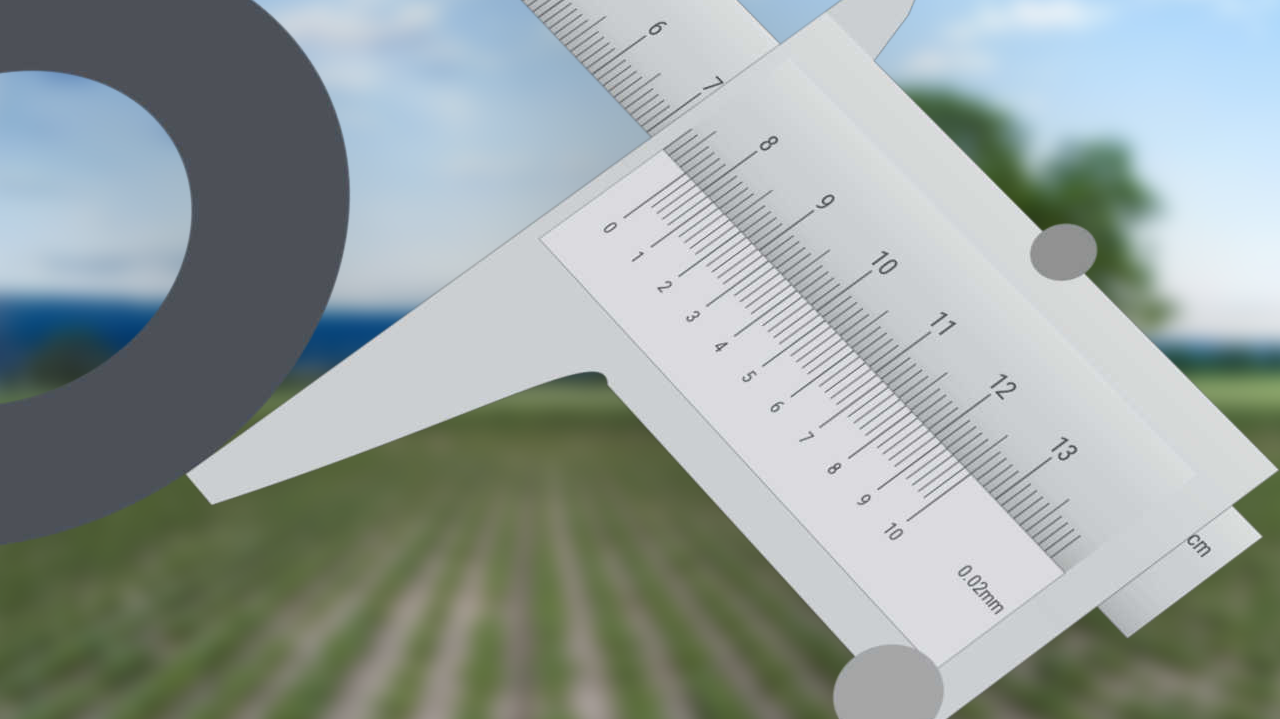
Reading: 77.0 mm
